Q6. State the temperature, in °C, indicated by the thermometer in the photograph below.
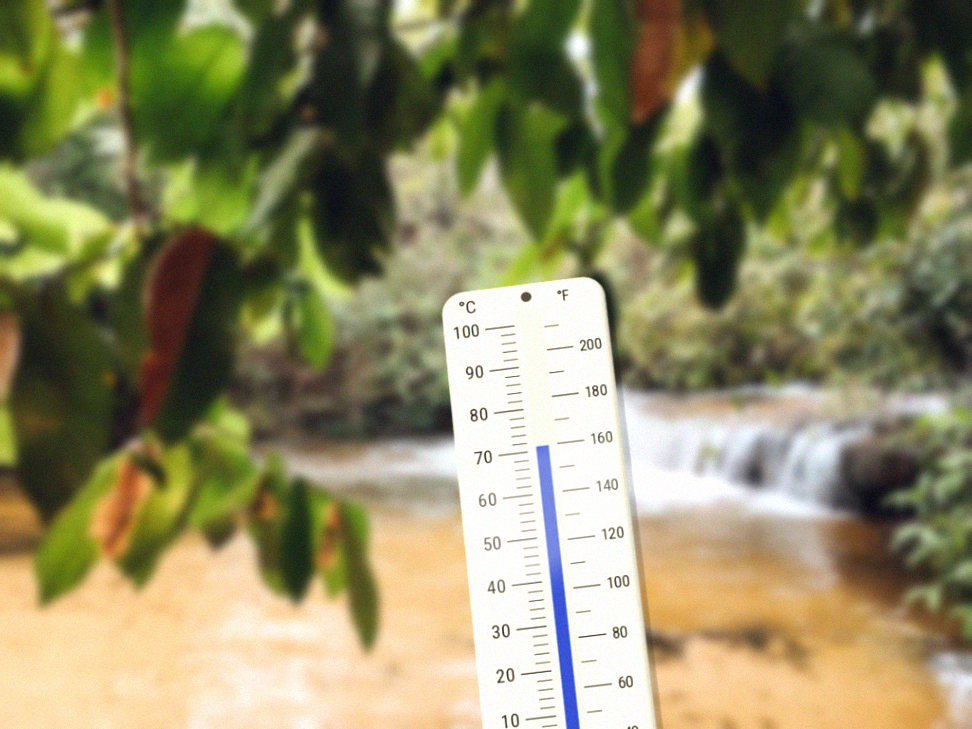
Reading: 71 °C
